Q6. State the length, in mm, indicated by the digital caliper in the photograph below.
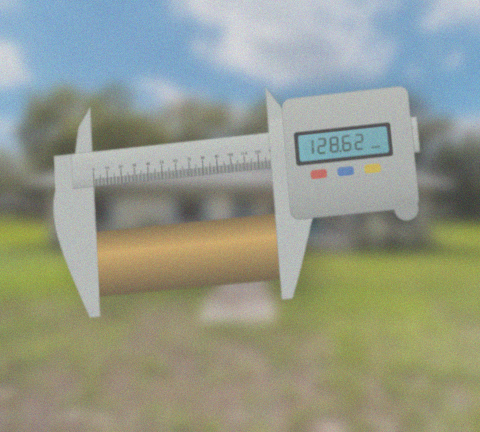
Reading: 128.62 mm
